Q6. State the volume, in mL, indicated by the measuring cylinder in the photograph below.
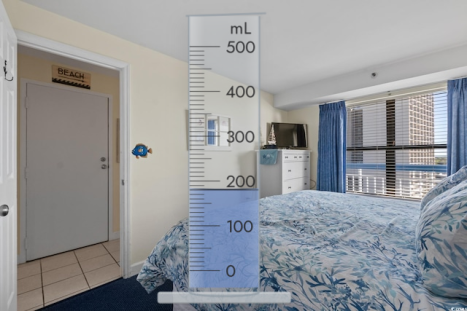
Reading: 180 mL
